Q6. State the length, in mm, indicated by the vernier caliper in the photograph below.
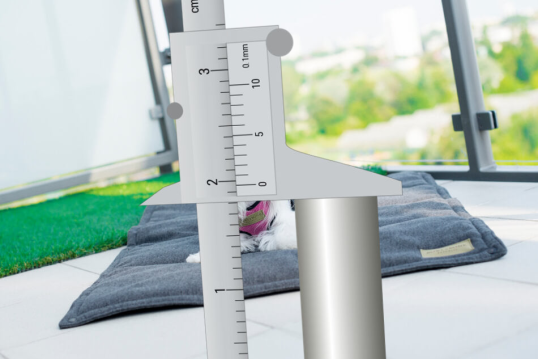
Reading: 19.6 mm
